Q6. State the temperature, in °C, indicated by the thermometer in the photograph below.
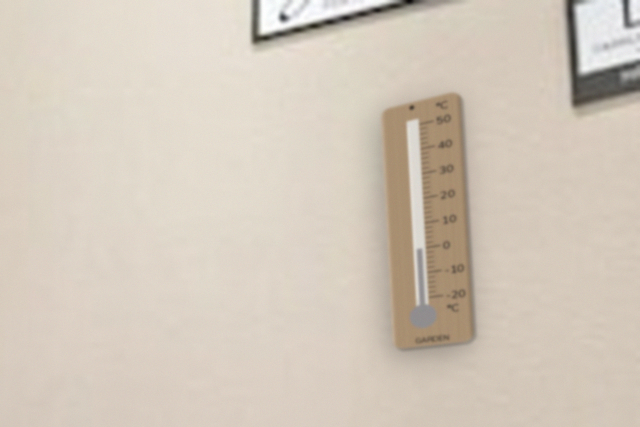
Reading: 0 °C
